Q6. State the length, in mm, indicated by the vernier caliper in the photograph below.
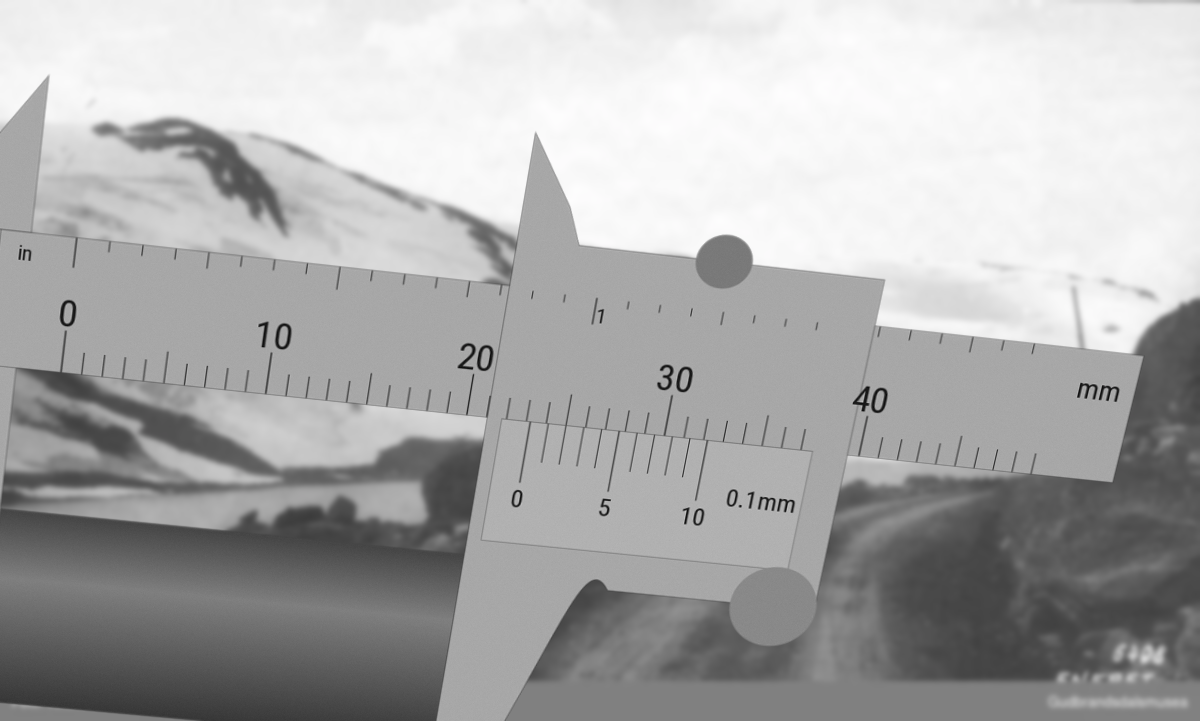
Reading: 23.2 mm
